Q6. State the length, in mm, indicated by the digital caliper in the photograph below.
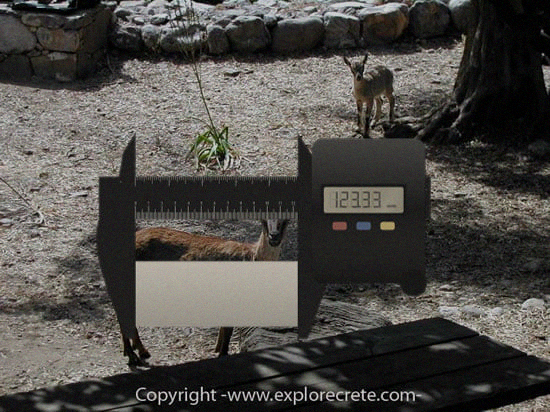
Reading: 123.33 mm
